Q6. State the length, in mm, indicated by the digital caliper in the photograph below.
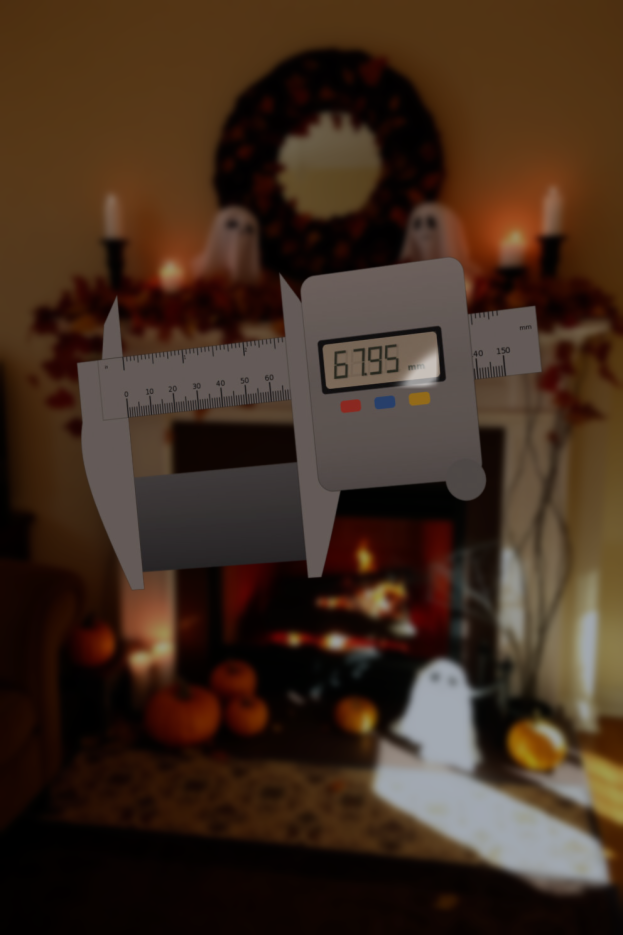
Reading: 67.95 mm
